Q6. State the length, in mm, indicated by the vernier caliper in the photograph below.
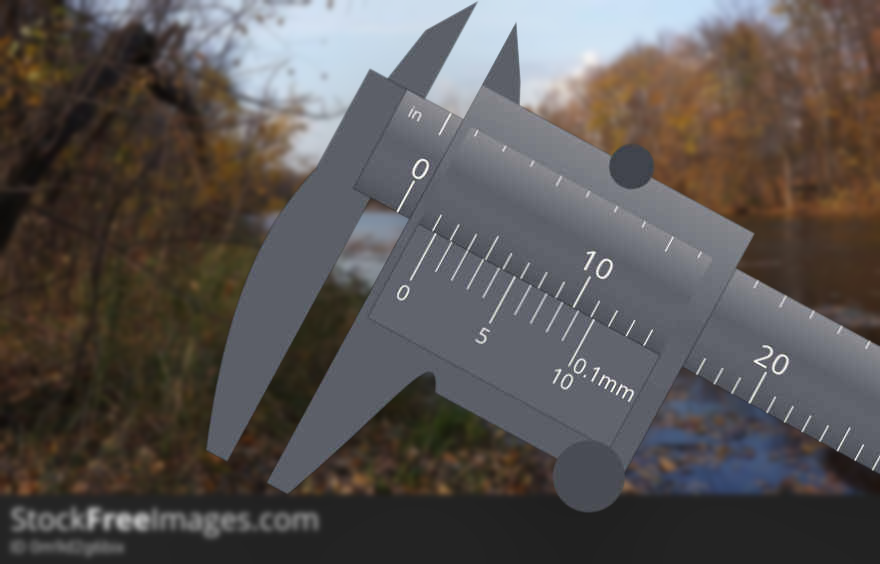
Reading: 2.2 mm
